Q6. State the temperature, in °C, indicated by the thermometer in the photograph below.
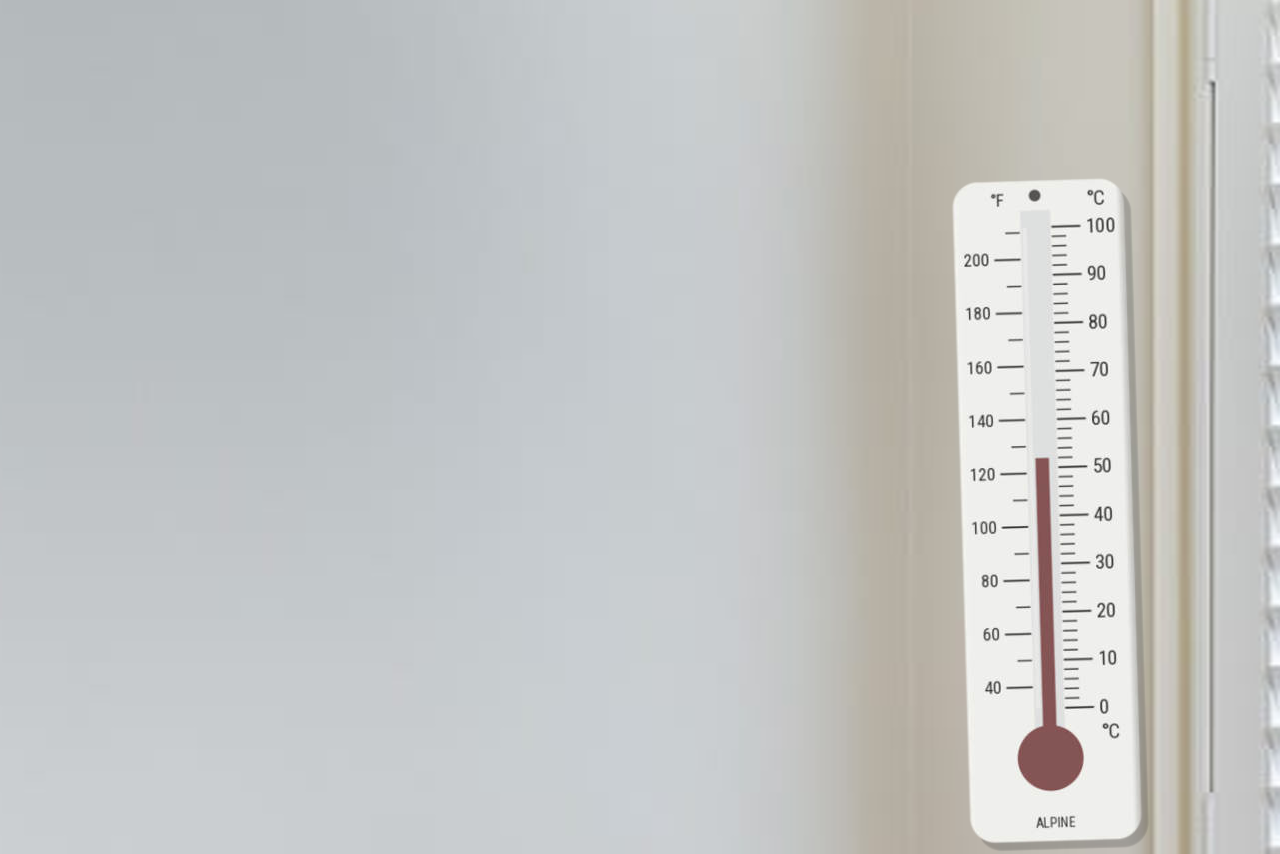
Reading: 52 °C
